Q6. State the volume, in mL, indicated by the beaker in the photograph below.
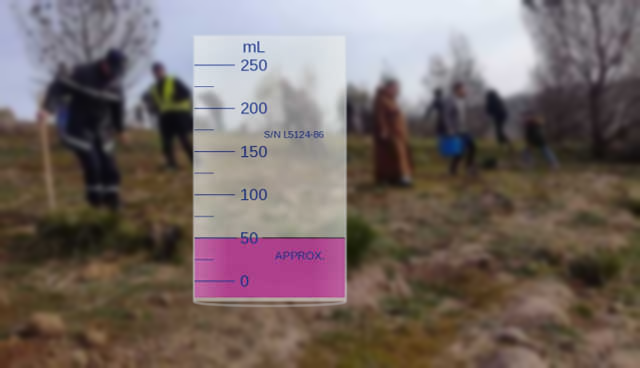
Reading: 50 mL
